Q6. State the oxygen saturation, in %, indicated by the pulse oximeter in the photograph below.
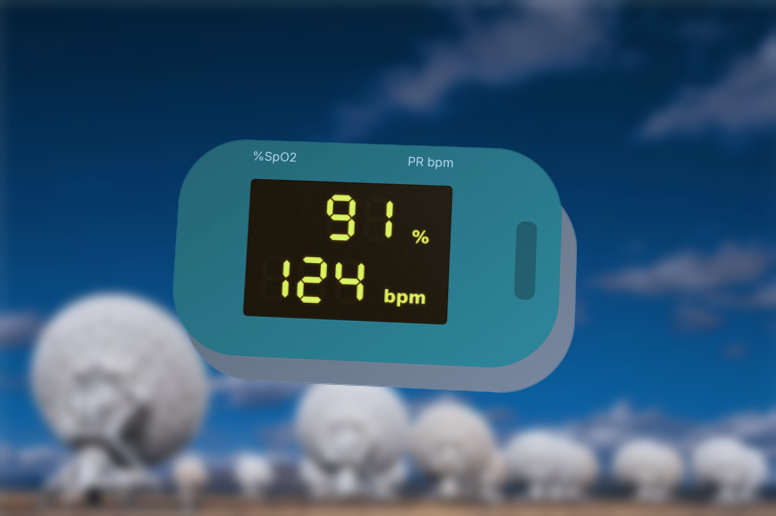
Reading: 91 %
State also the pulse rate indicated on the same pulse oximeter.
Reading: 124 bpm
